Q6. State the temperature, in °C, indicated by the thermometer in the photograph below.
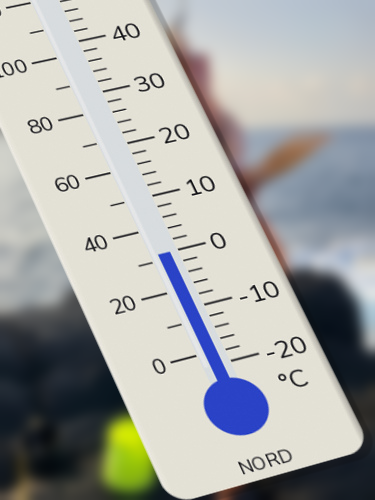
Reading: 0 °C
